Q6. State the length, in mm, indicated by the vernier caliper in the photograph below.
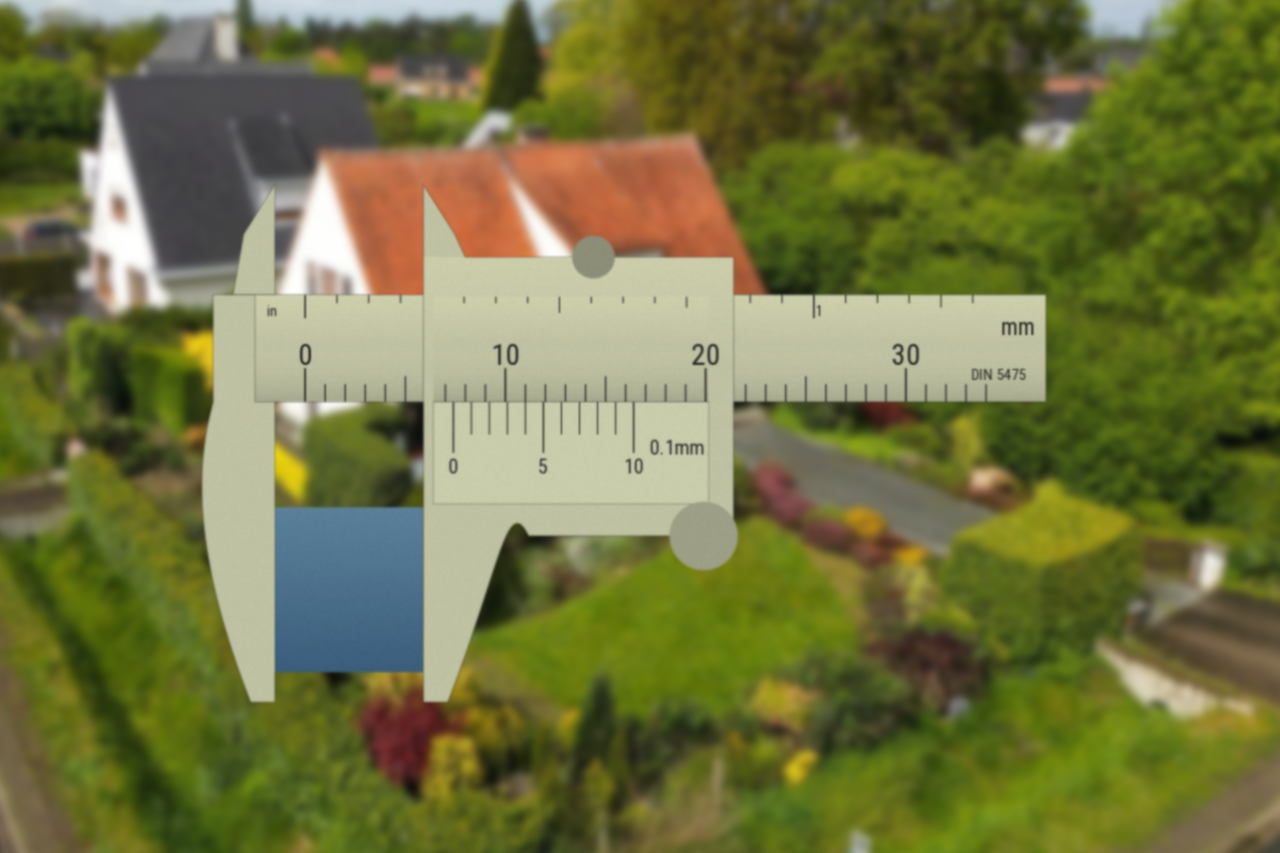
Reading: 7.4 mm
